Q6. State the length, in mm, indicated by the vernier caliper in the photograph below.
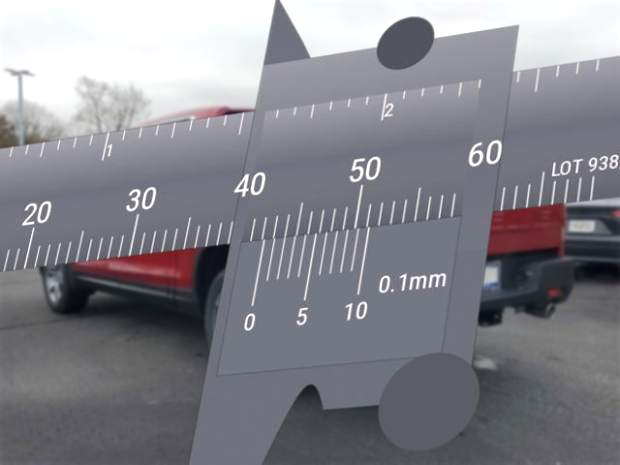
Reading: 42.2 mm
